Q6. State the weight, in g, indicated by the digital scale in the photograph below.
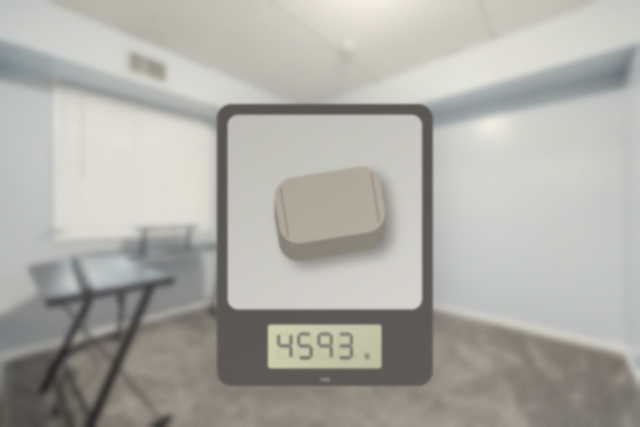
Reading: 4593 g
